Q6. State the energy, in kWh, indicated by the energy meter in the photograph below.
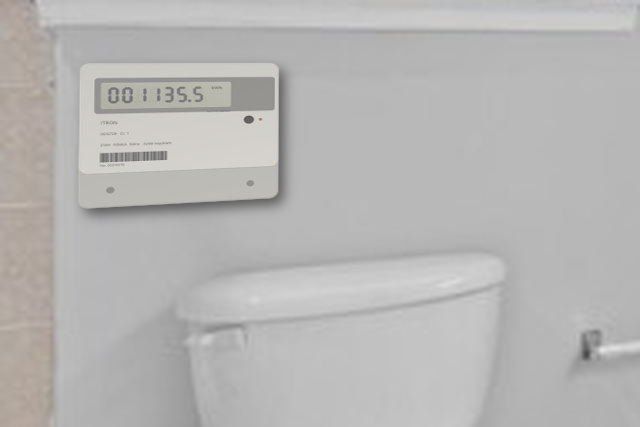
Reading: 1135.5 kWh
